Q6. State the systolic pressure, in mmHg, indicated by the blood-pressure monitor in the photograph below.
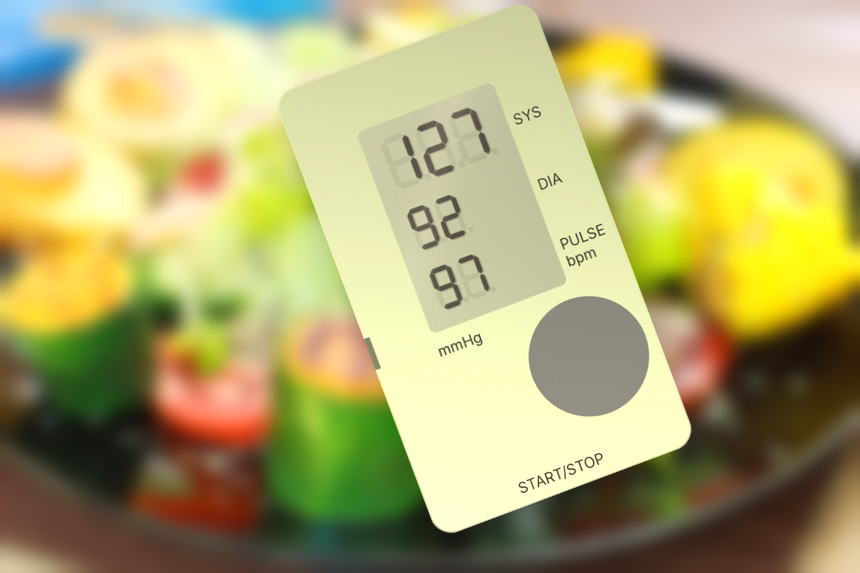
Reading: 127 mmHg
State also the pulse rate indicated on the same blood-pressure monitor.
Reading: 97 bpm
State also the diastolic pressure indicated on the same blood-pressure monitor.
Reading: 92 mmHg
